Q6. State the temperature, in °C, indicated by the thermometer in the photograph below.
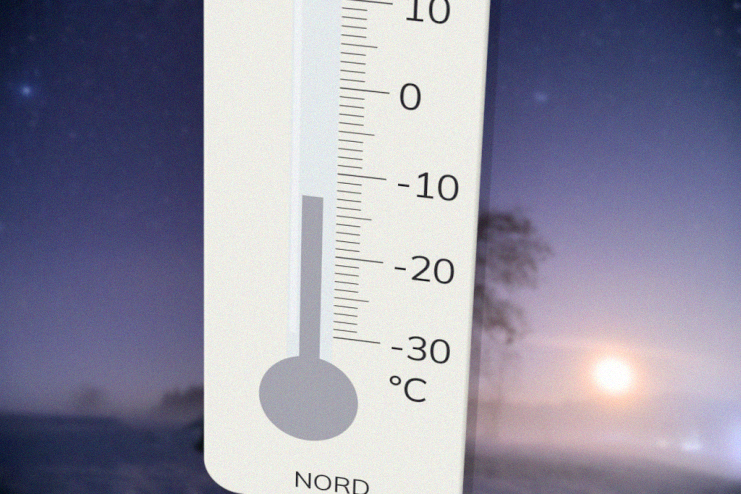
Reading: -13 °C
